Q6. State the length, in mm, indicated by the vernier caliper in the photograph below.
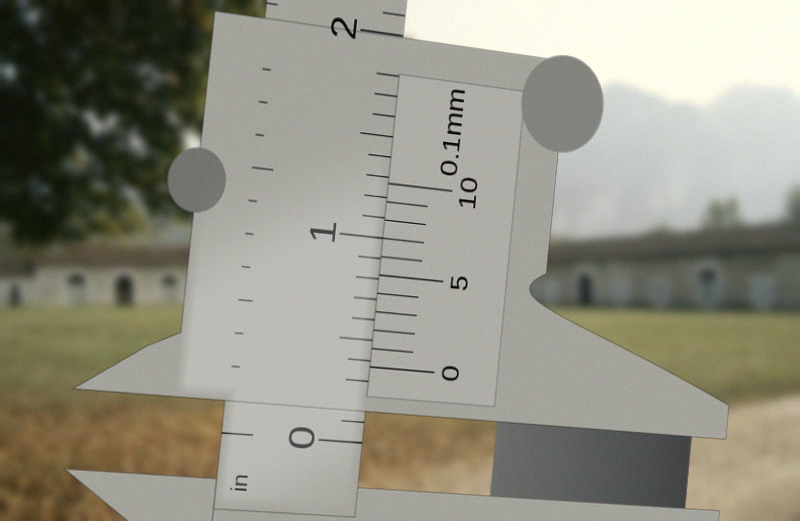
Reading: 3.7 mm
